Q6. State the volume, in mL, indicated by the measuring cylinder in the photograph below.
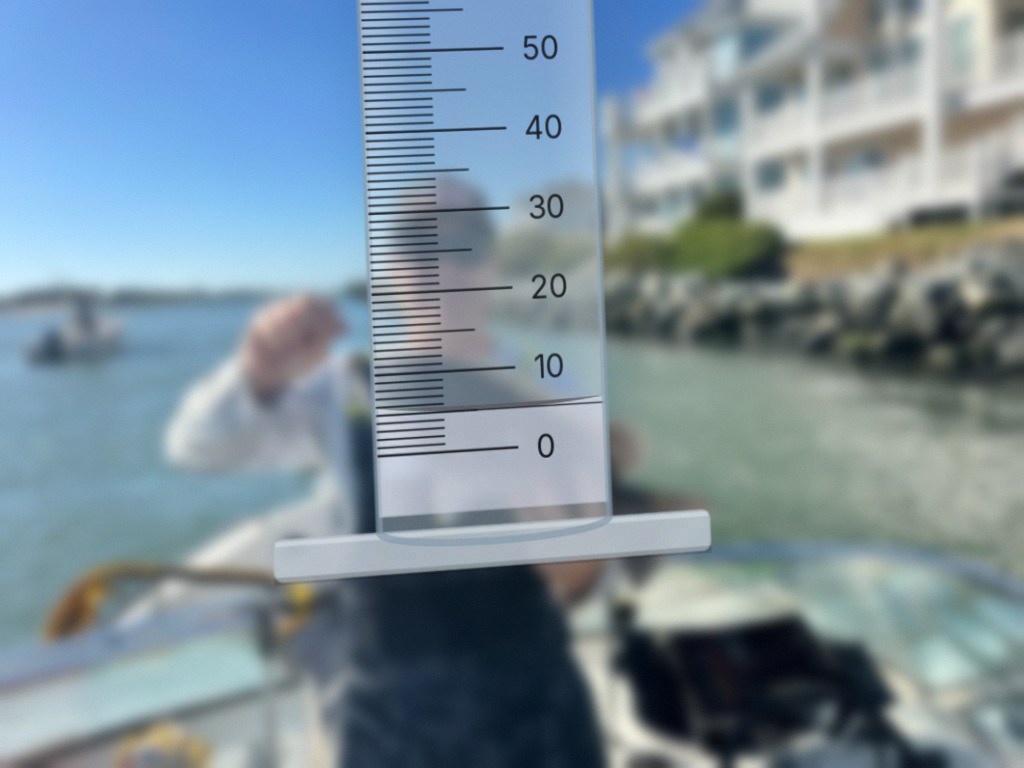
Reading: 5 mL
